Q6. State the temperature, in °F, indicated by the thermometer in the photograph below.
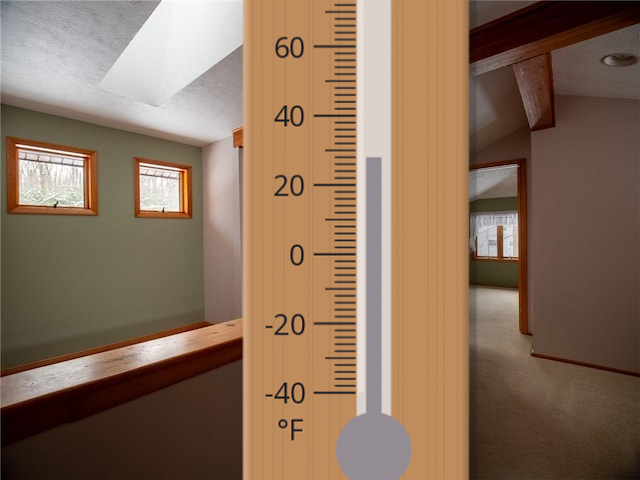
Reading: 28 °F
